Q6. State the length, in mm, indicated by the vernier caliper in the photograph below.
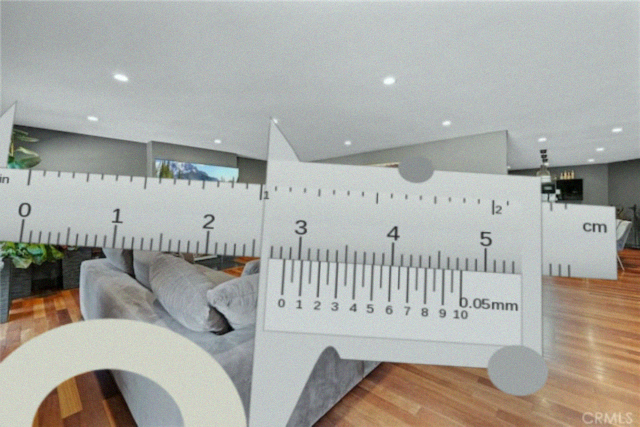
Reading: 28.4 mm
